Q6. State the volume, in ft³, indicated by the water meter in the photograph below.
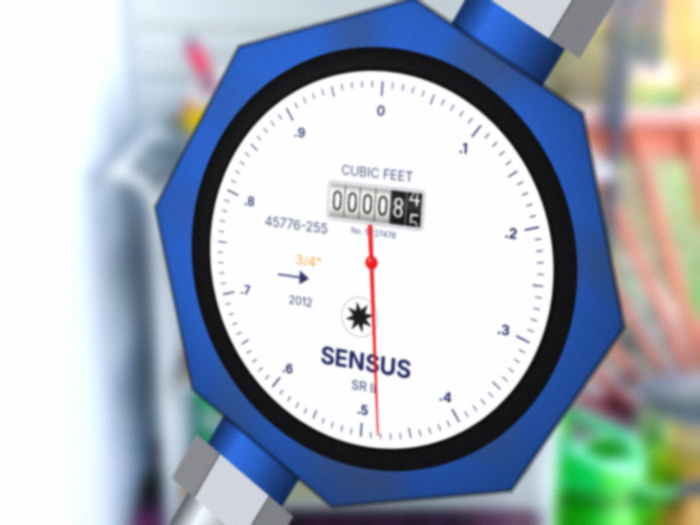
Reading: 84.48 ft³
